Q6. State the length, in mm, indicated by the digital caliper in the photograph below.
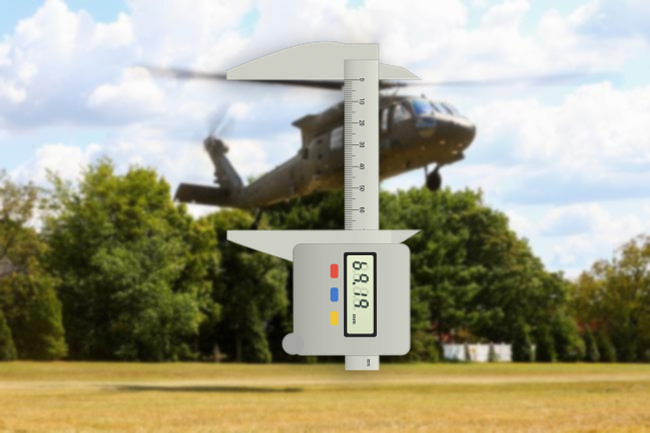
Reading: 69.19 mm
